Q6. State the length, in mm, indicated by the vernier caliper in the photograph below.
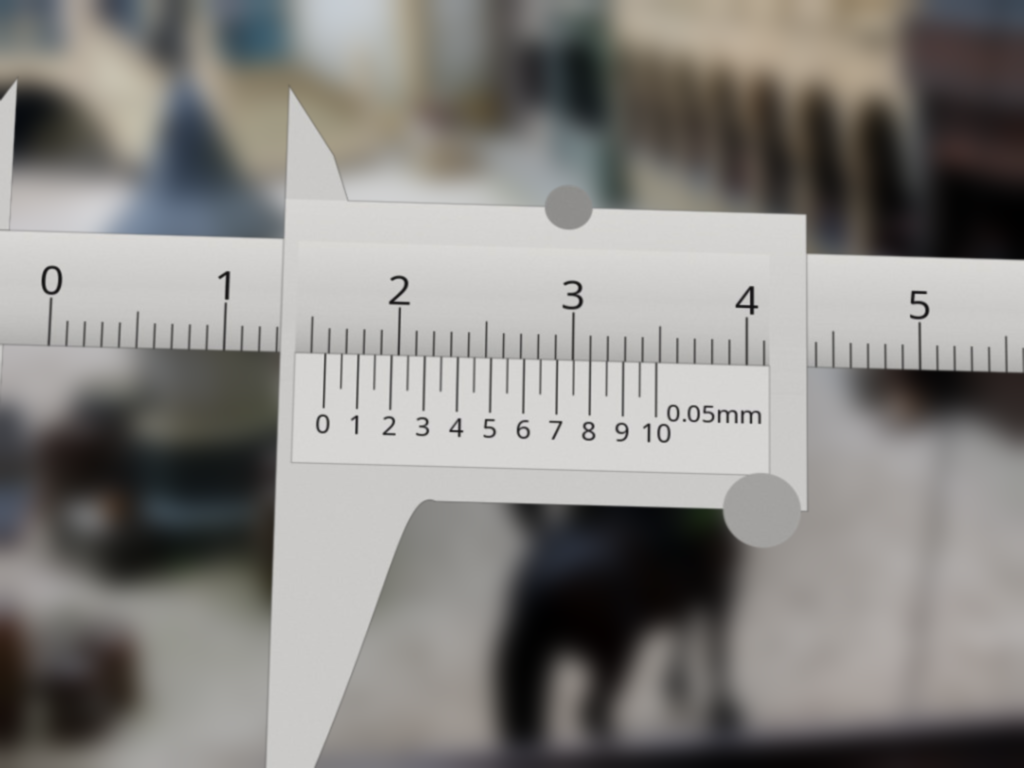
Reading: 15.8 mm
